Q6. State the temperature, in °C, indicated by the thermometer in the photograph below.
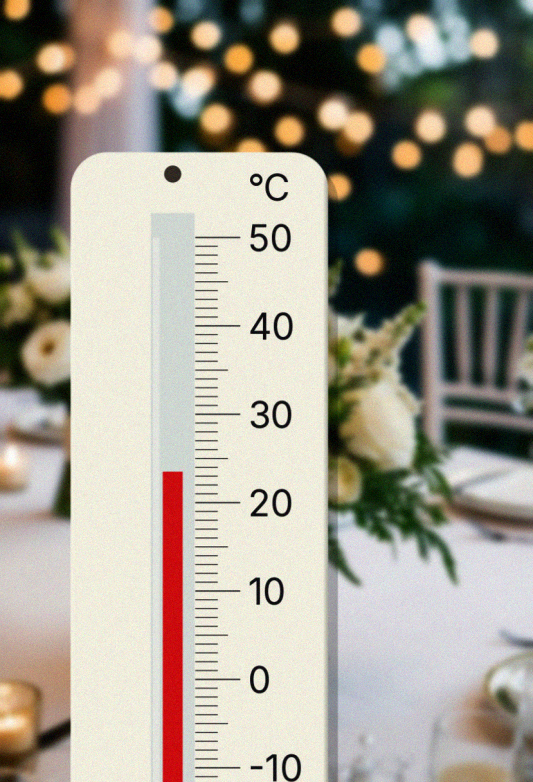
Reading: 23.5 °C
